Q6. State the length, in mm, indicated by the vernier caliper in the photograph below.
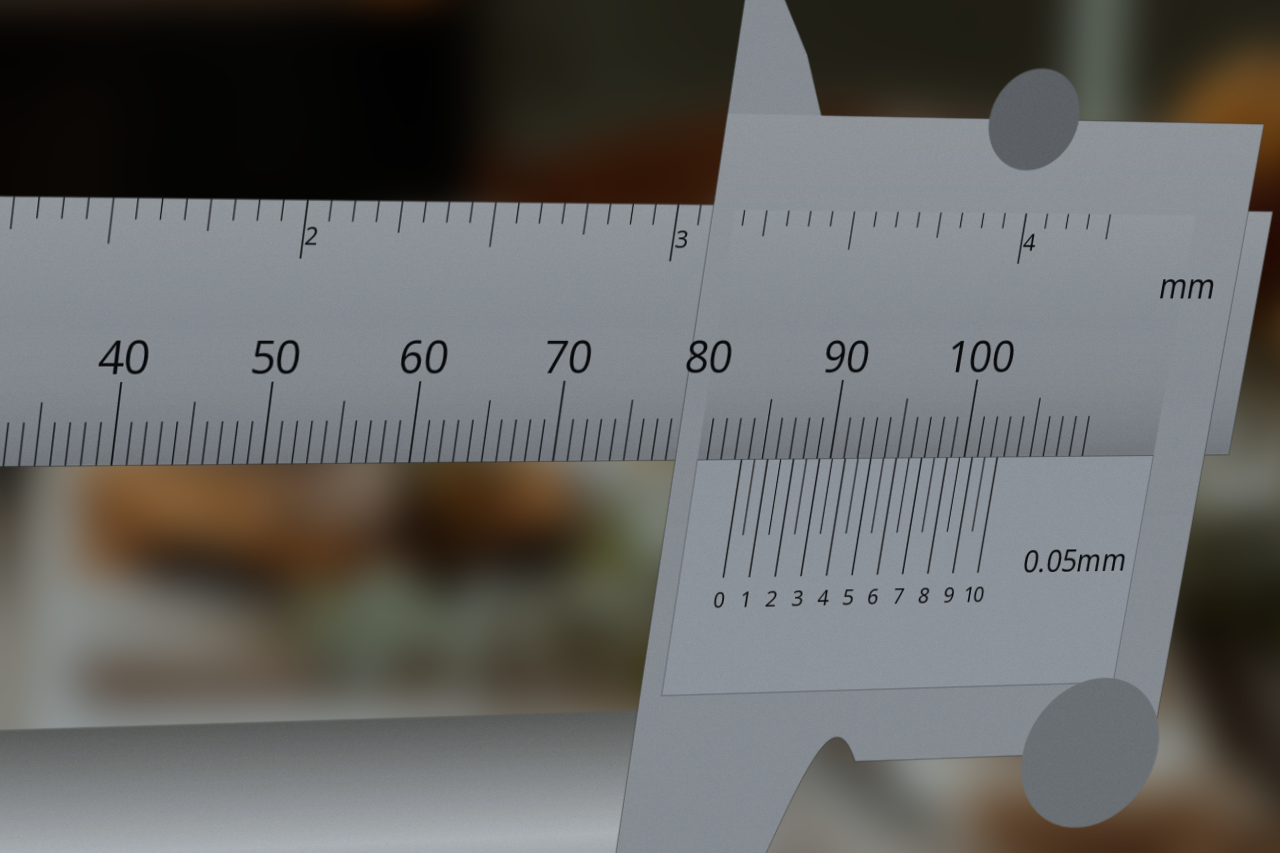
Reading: 83.5 mm
